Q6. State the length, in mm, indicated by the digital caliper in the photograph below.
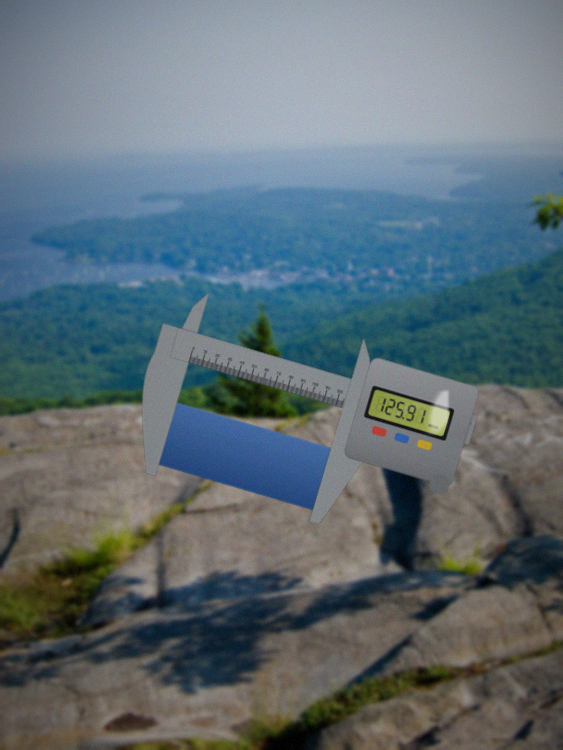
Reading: 125.91 mm
